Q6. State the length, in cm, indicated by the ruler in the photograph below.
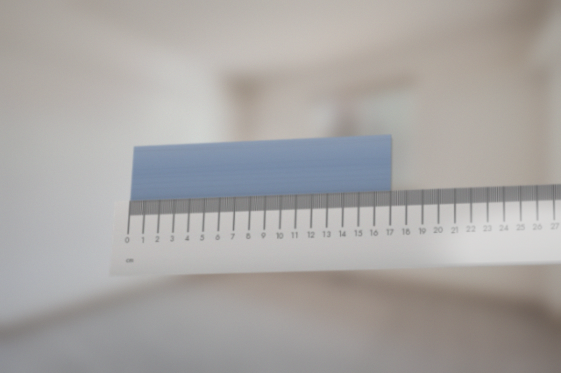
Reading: 17 cm
